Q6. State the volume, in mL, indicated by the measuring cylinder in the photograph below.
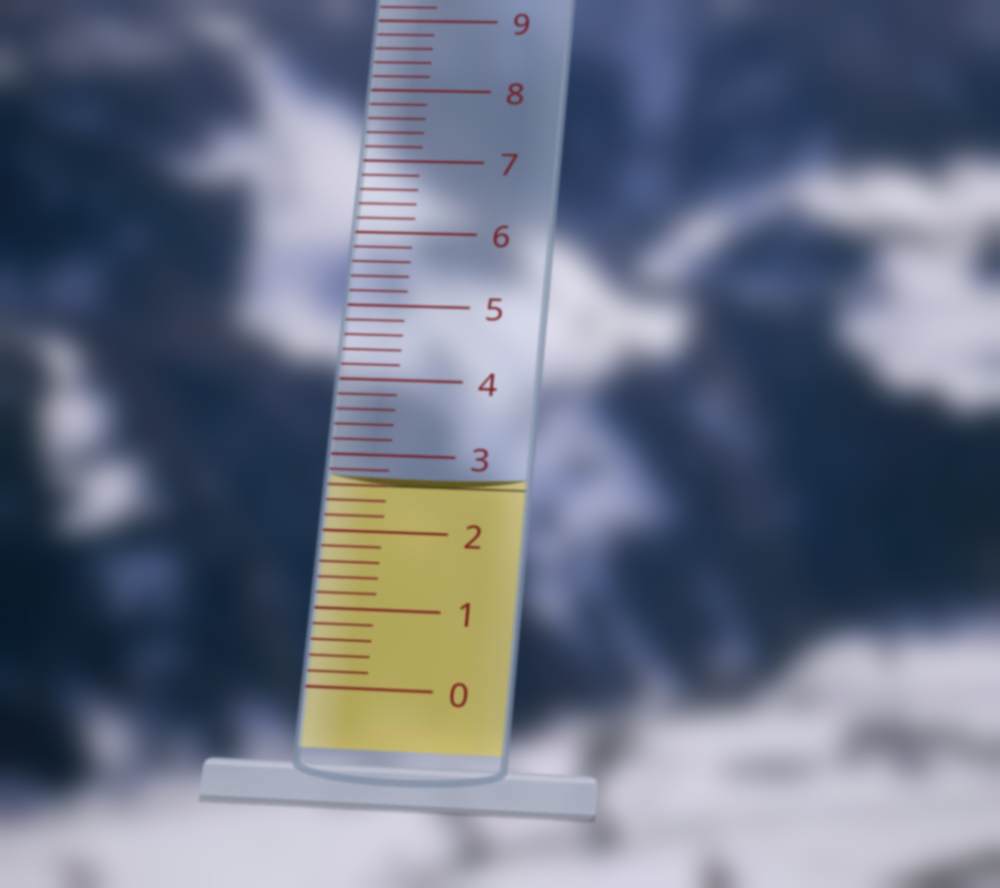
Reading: 2.6 mL
